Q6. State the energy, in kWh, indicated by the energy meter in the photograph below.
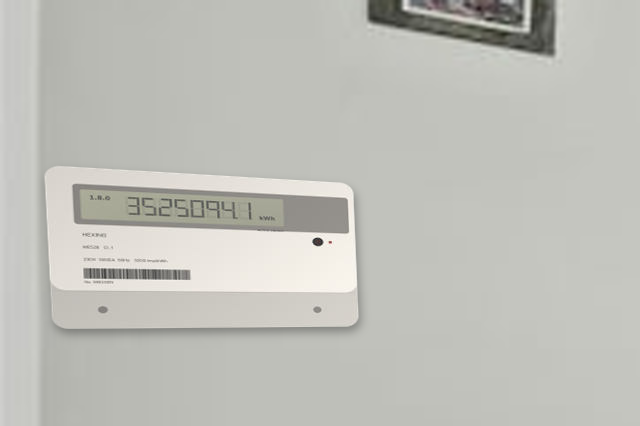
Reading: 3525094.1 kWh
